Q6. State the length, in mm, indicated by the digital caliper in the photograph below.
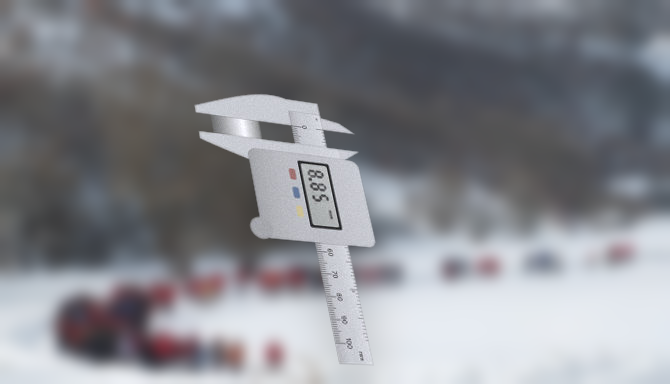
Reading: 8.85 mm
